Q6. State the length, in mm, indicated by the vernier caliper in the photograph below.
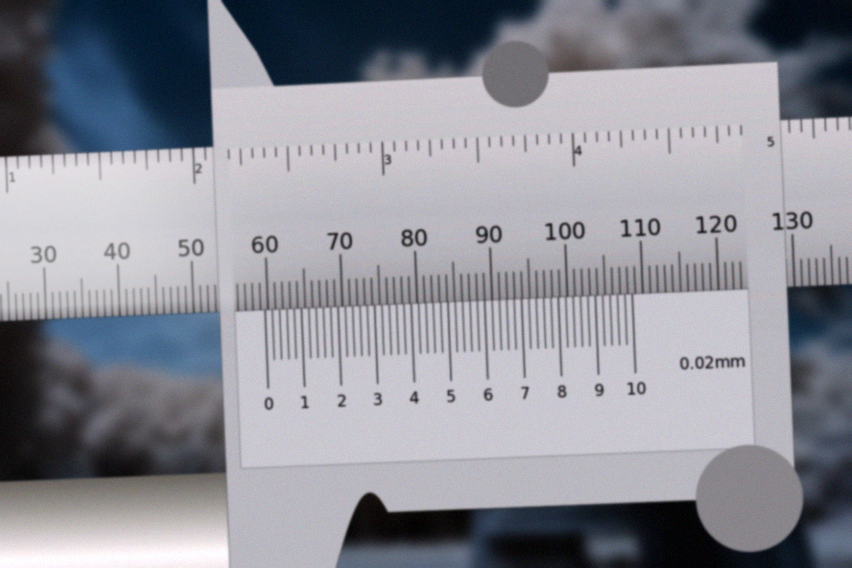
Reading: 59.6 mm
